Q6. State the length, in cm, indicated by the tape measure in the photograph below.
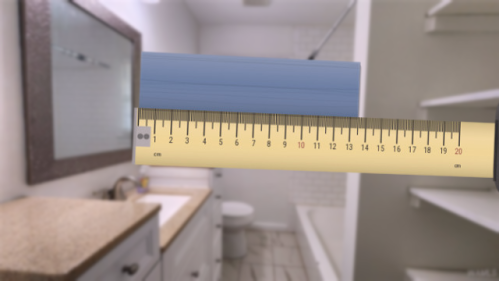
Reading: 13.5 cm
